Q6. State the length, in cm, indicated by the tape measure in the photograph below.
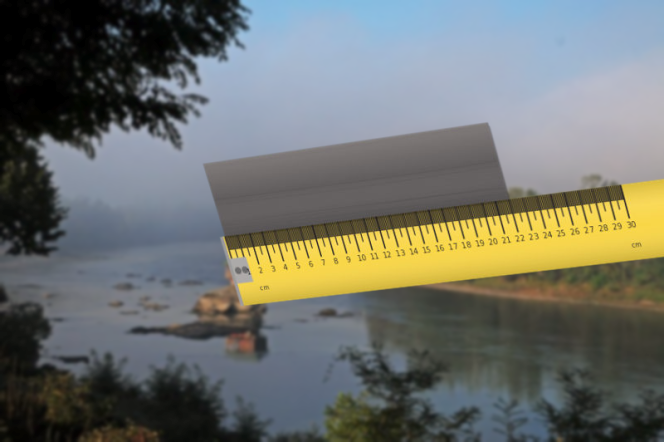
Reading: 22 cm
